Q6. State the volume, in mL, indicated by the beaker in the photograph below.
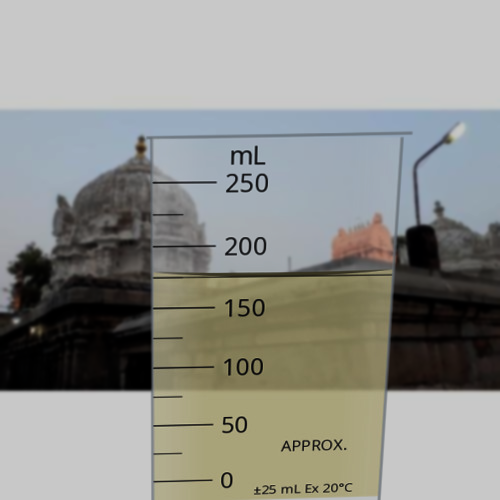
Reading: 175 mL
